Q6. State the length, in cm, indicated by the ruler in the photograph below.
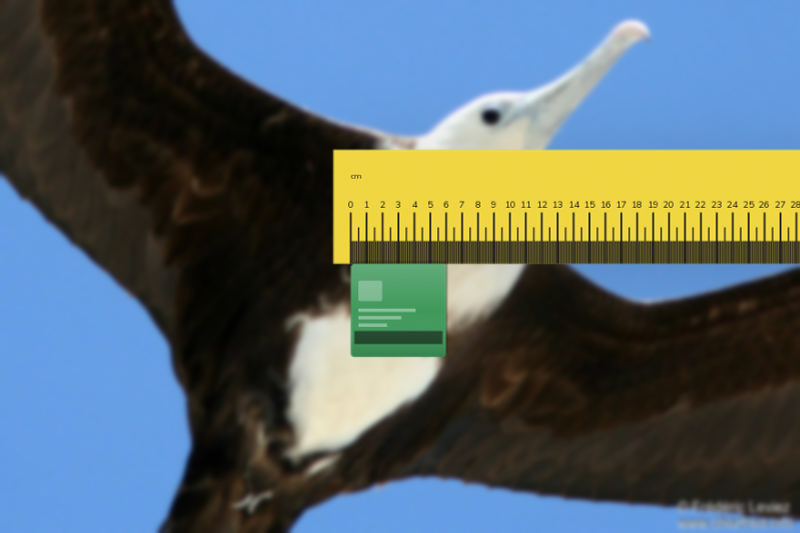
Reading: 6 cm
